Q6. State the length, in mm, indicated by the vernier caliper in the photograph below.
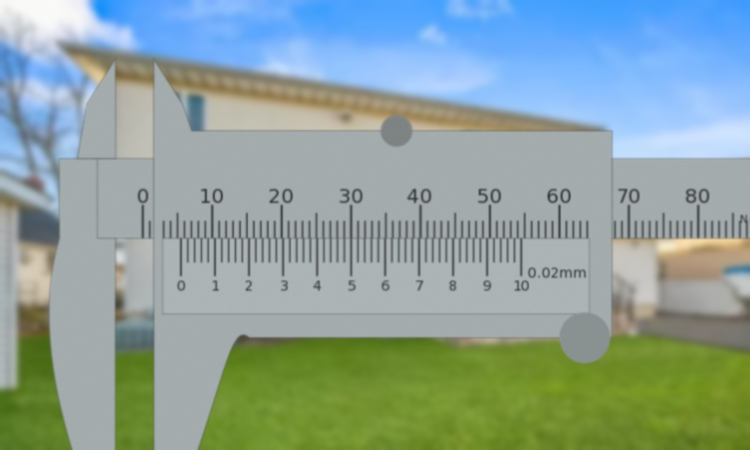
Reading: 5.5 mm
